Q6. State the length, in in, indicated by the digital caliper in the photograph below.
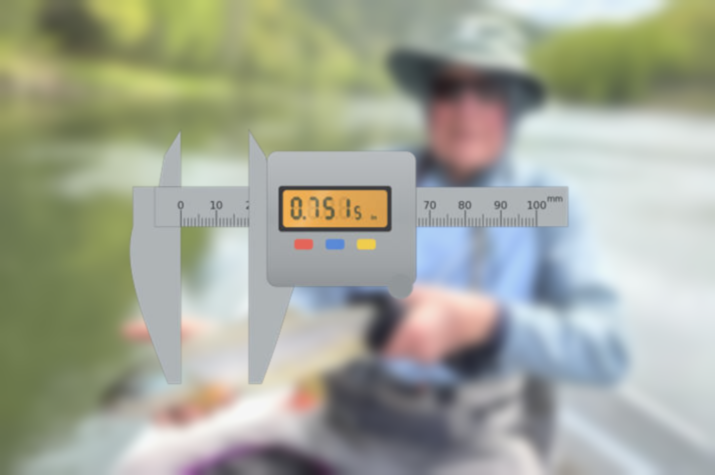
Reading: 0.7515 in
